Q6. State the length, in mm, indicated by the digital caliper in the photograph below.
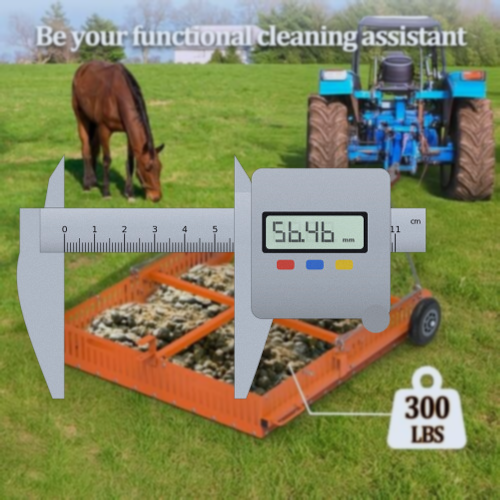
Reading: 56.46 mm
